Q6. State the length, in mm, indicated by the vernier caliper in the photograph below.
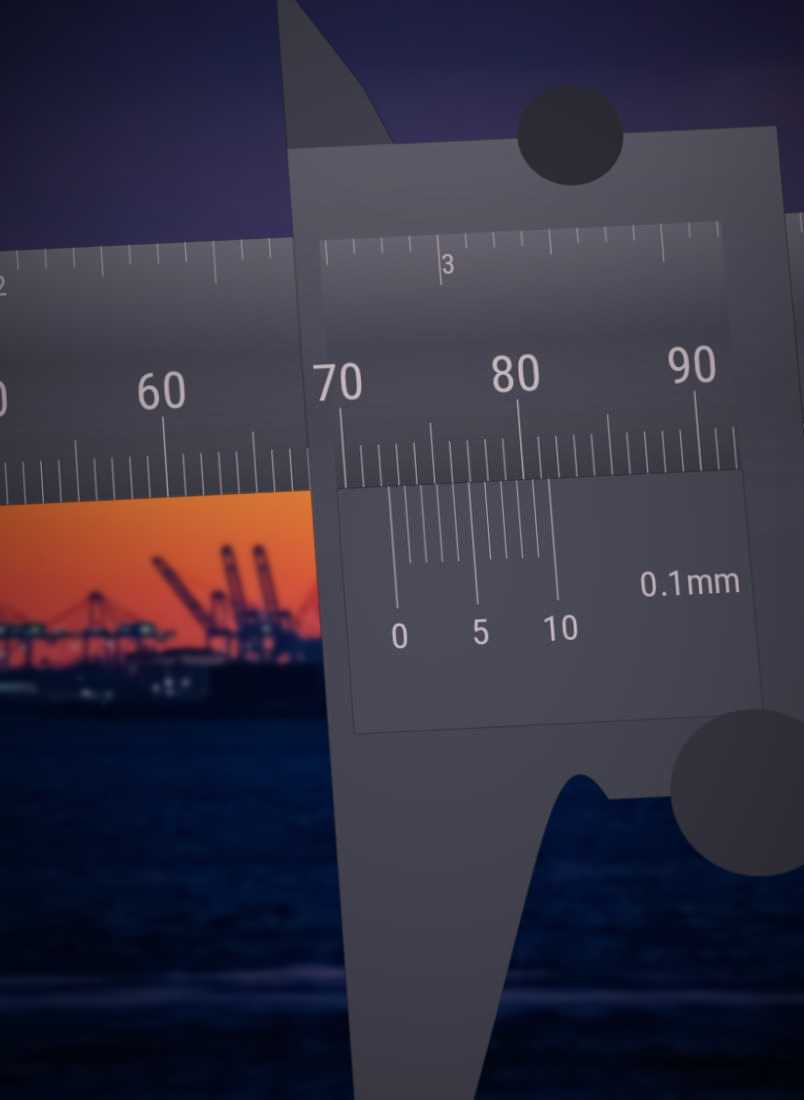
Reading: 72.4 mm
